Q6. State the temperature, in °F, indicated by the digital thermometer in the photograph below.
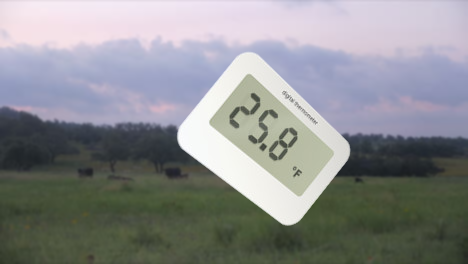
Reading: 25.8 °F
